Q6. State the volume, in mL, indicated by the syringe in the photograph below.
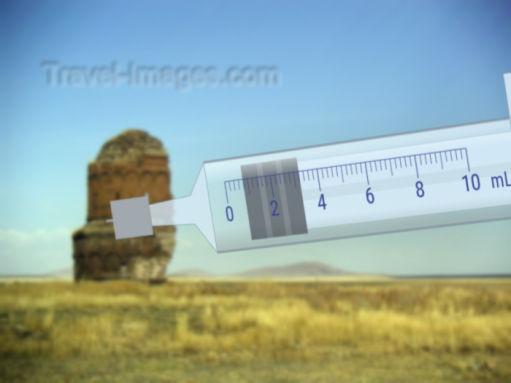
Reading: 0.8 mL
